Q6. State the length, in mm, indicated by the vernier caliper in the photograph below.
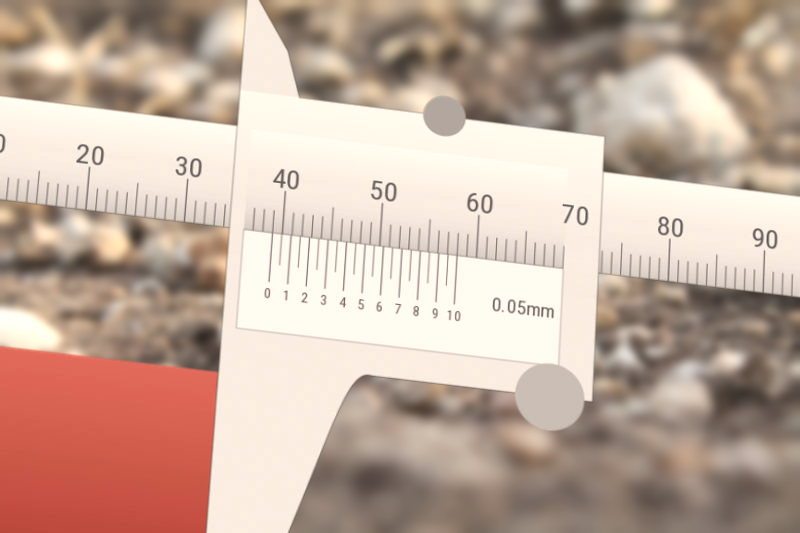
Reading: 39.0 mm
